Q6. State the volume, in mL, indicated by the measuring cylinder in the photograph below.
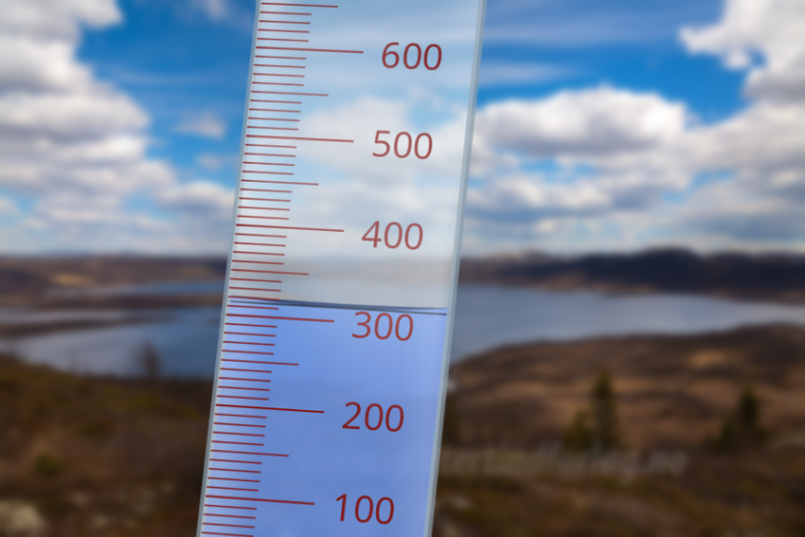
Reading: 315 mL
